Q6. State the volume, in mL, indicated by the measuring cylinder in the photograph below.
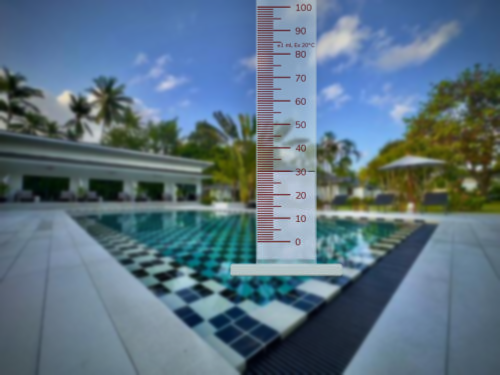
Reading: 30 mL
